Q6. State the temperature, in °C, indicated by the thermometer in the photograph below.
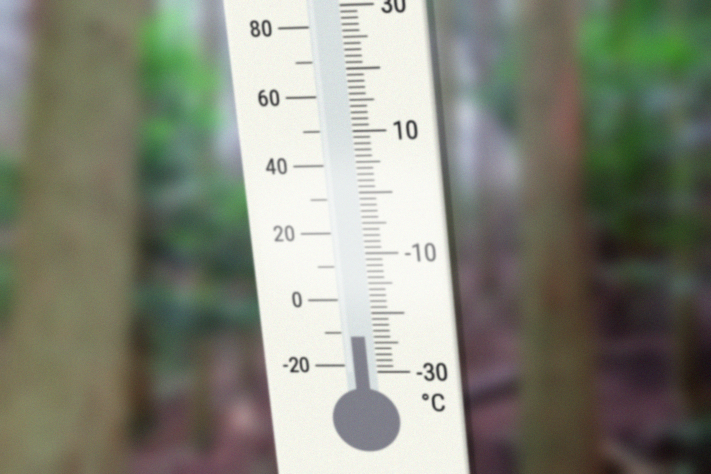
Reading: -24 °C
